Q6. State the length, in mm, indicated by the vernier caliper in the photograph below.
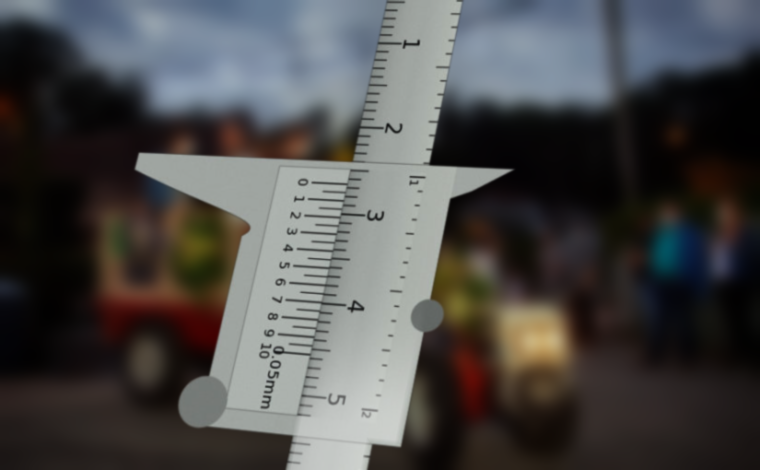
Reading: 26.6 mm
